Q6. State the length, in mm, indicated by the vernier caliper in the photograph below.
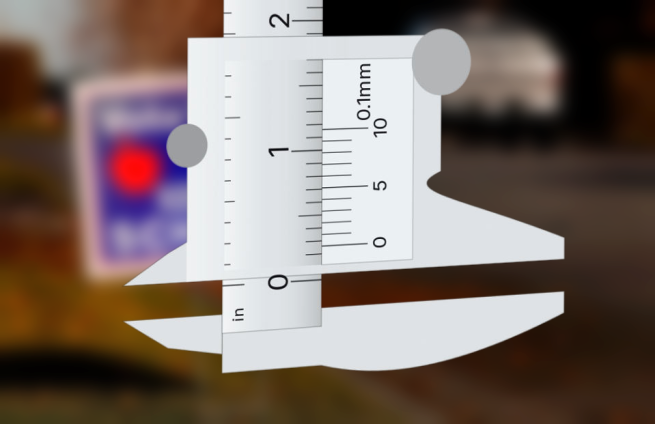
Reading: 2.6 mm
